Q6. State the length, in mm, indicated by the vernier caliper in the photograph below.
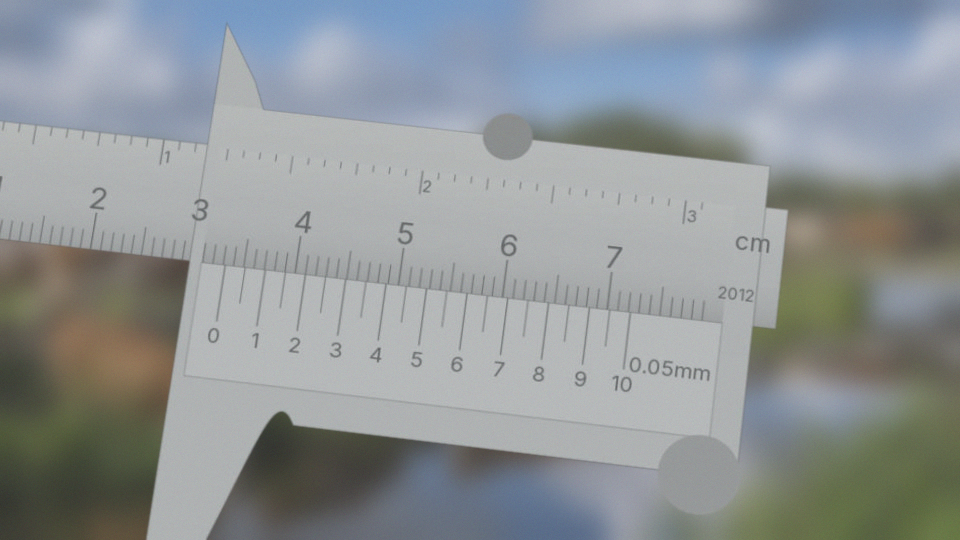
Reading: 33.2 mm
